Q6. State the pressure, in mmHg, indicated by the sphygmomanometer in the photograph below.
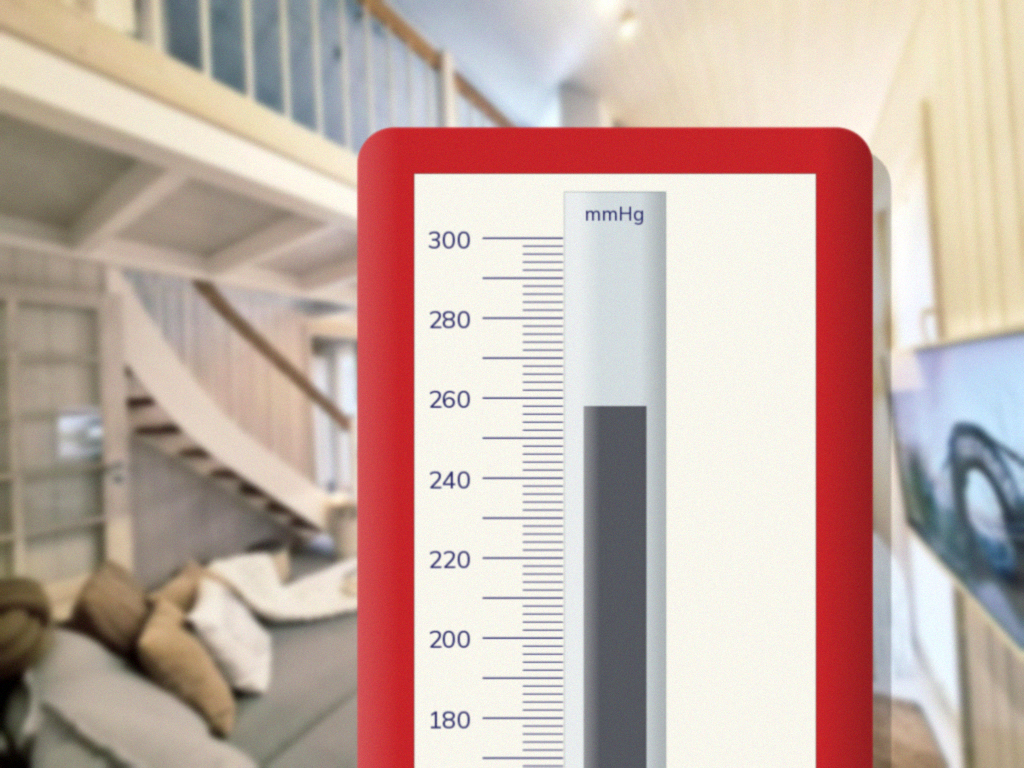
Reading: 258 mmHg
